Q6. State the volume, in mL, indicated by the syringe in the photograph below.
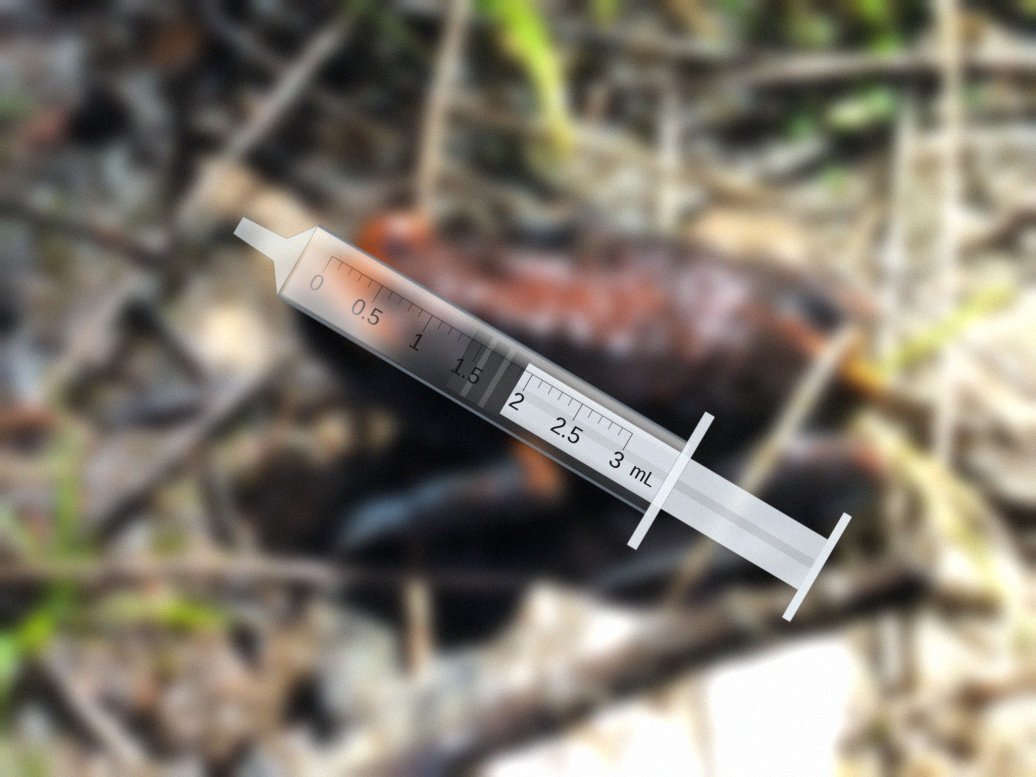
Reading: 1.4 mL
